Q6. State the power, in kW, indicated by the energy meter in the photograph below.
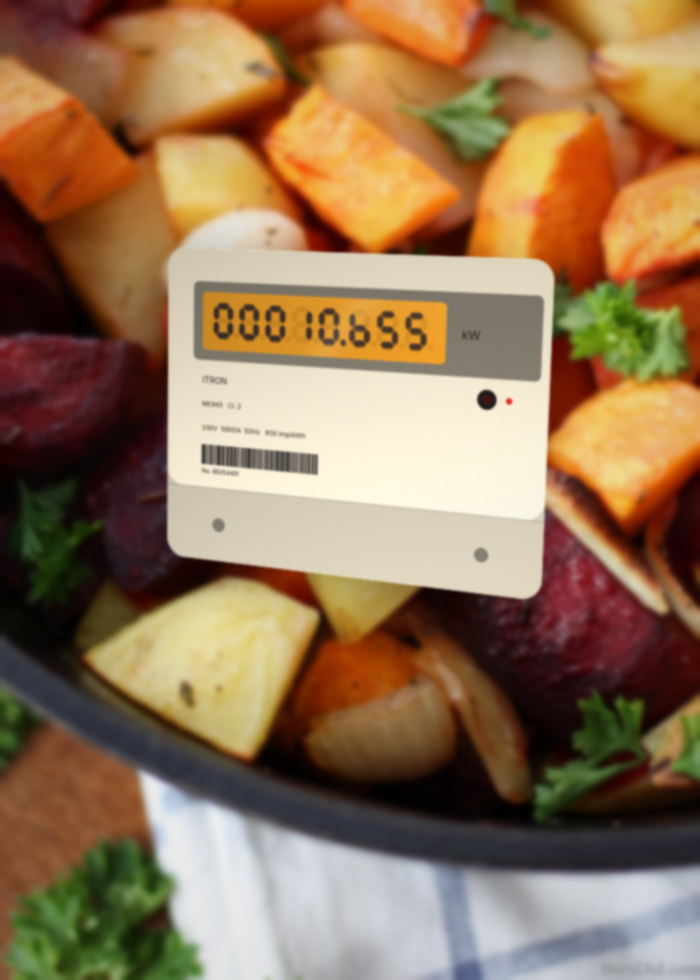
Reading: 10.655 kW
